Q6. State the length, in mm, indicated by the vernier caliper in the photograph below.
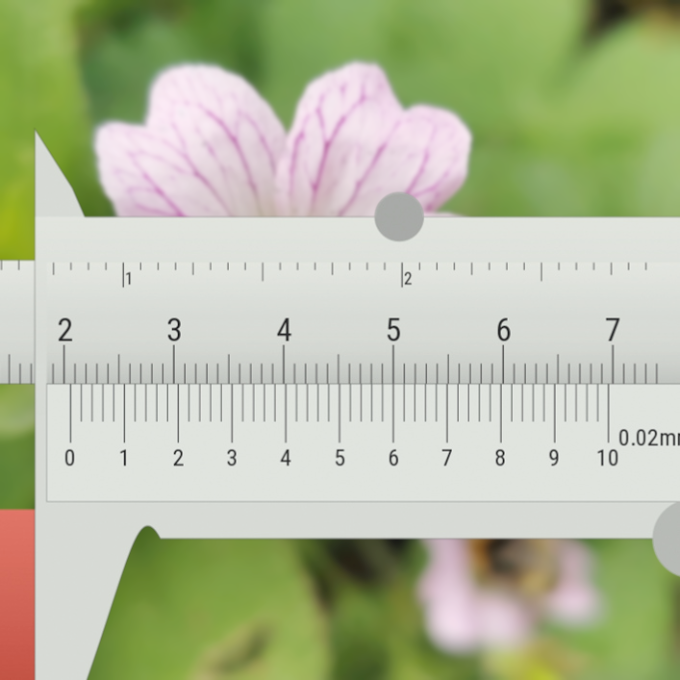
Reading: 20.6 mm
